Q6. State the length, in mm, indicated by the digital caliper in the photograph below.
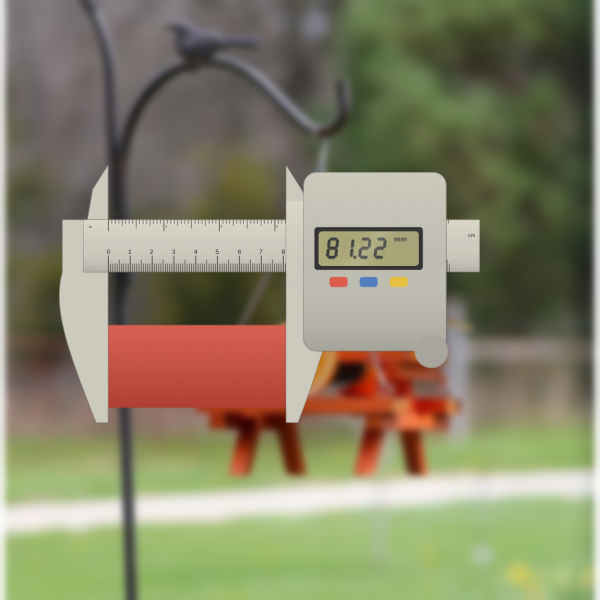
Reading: 81.22 mm
